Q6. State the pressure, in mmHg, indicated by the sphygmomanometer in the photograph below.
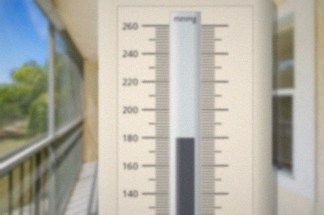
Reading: 180 mmHg
